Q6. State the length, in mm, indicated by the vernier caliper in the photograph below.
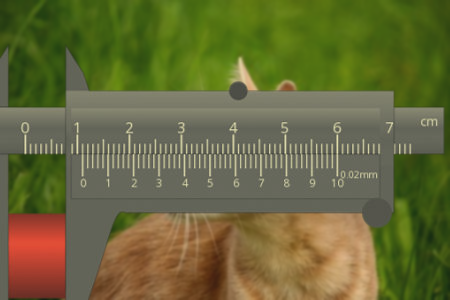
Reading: 11.0 mm
